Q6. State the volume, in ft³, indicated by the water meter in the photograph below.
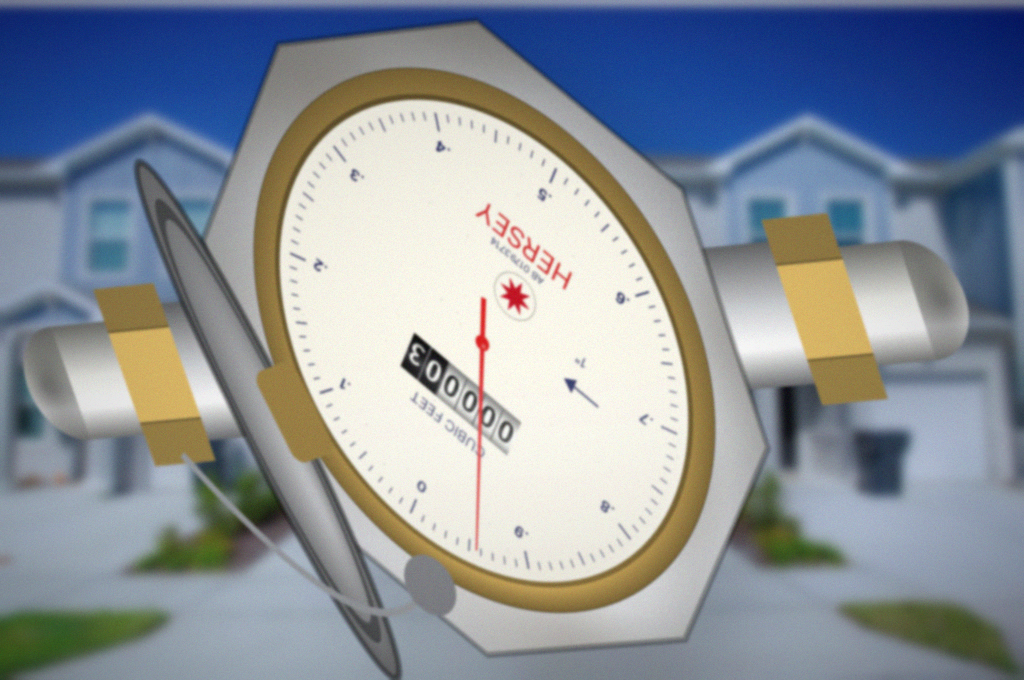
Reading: 2.94 ft³
